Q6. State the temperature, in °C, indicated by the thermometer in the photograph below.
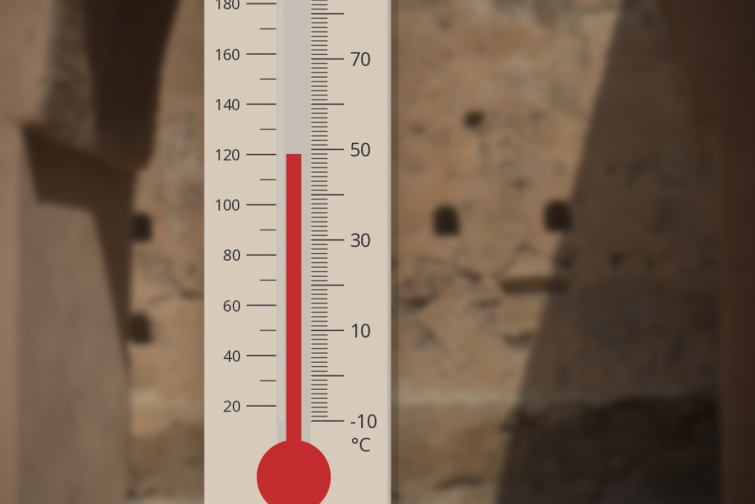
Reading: 49 °C
